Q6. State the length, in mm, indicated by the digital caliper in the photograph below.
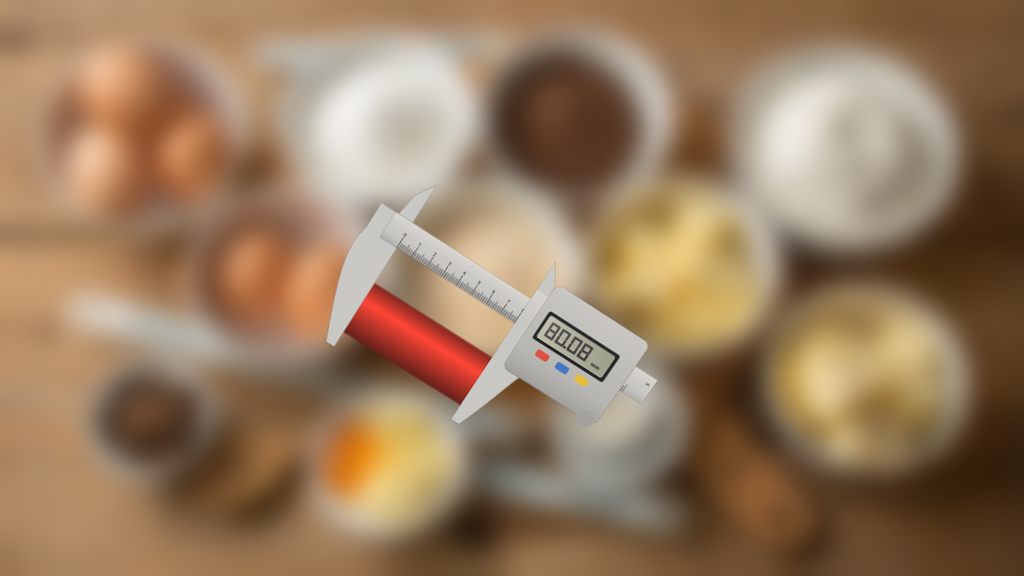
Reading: 80.08 mm
